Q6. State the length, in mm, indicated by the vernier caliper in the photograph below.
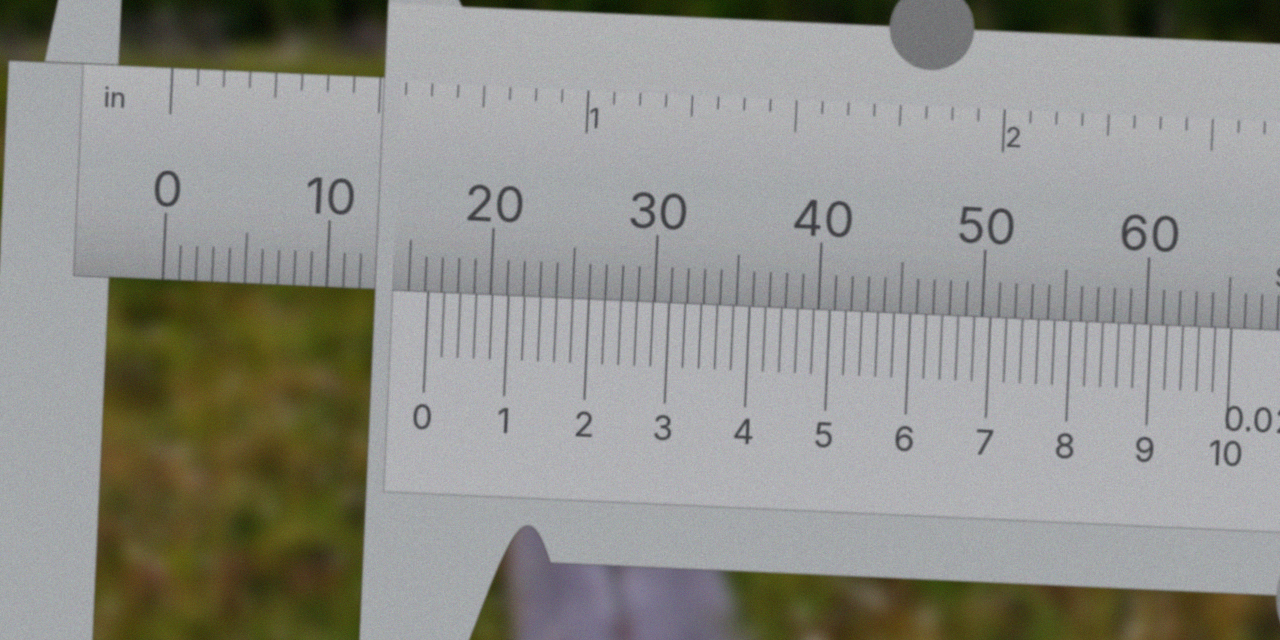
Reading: 16.2 mm
